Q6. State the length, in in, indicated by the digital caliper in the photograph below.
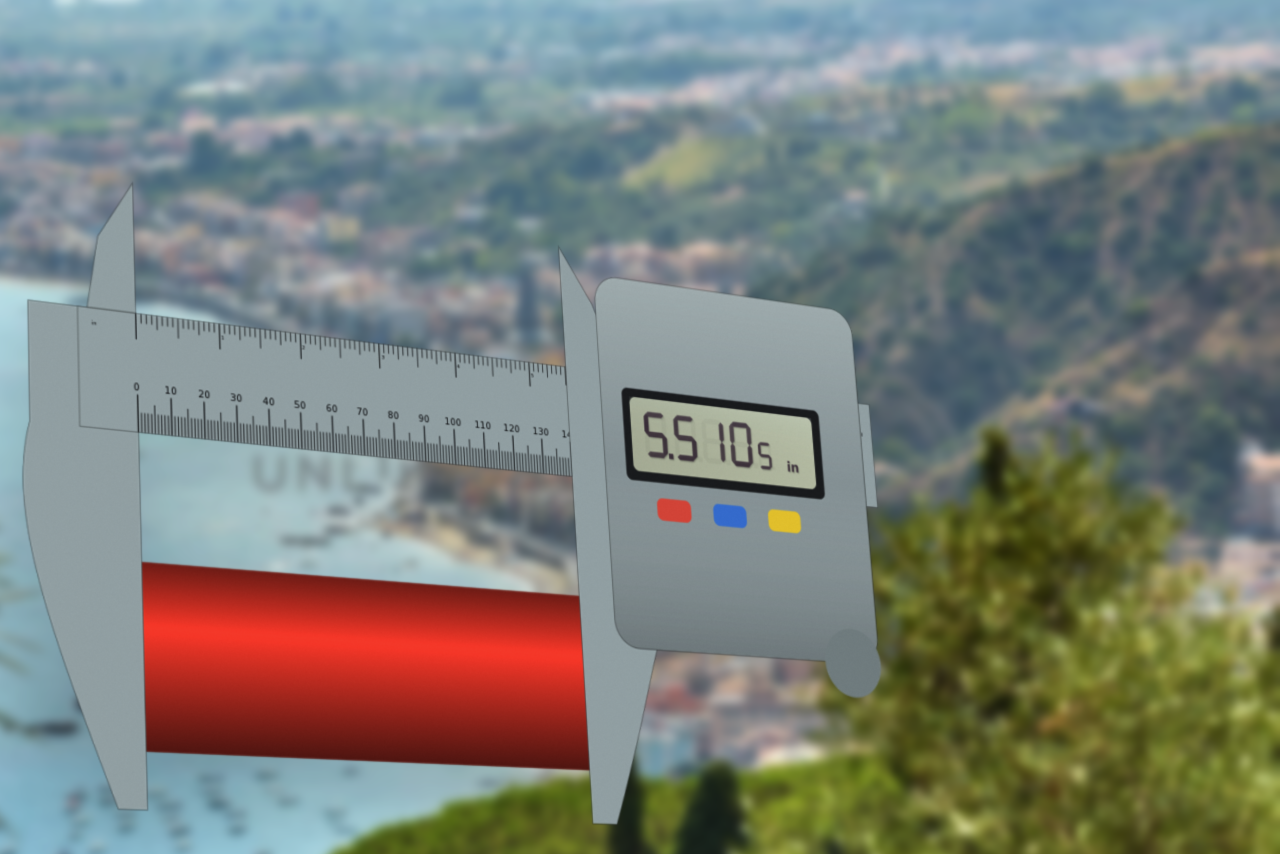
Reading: 5.5105 in
